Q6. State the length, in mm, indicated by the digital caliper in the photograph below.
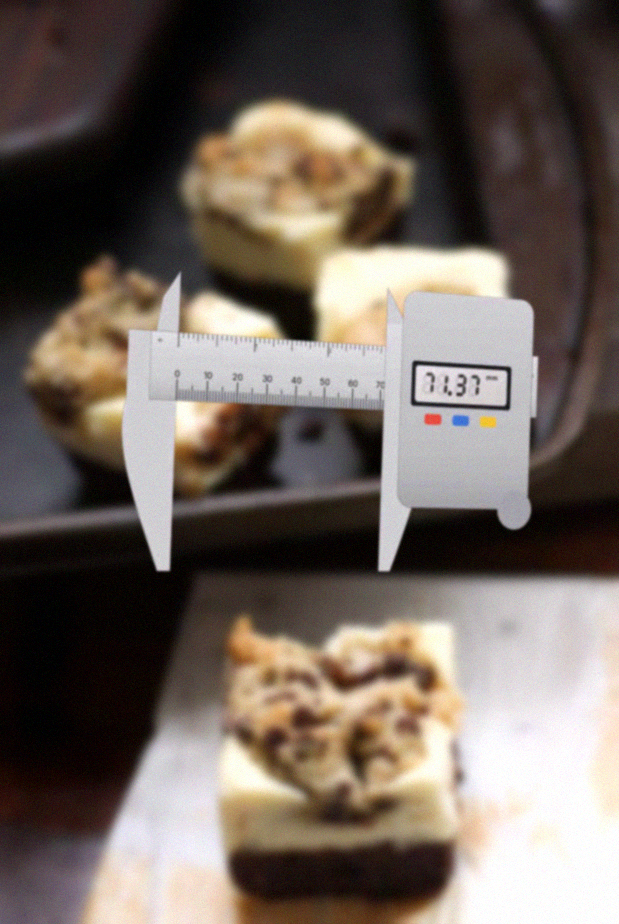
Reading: 71.37 mm
